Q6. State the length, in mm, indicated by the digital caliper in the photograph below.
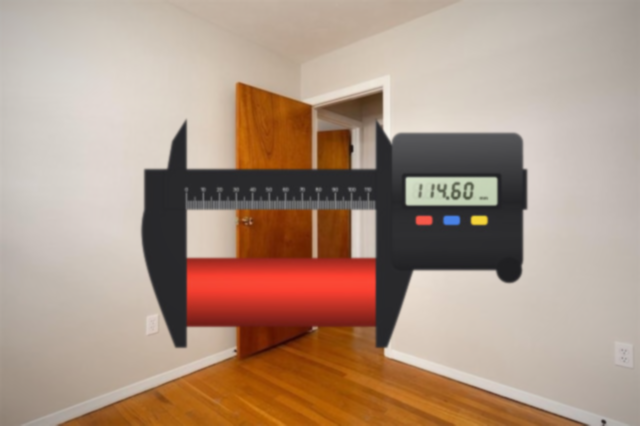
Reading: 114.60 mm
